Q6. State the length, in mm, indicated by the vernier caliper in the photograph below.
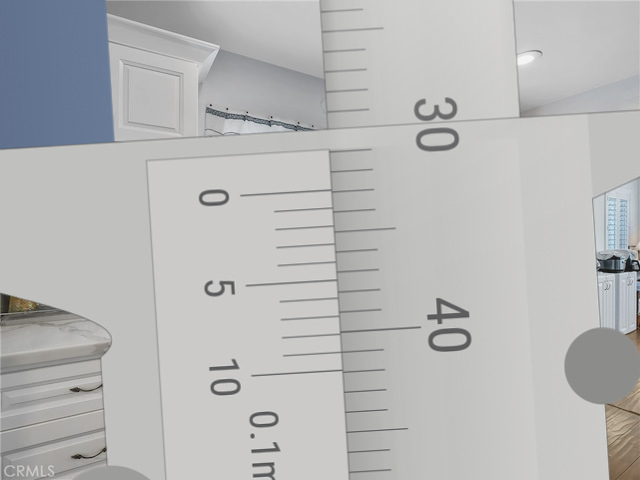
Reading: 32.9 mm
